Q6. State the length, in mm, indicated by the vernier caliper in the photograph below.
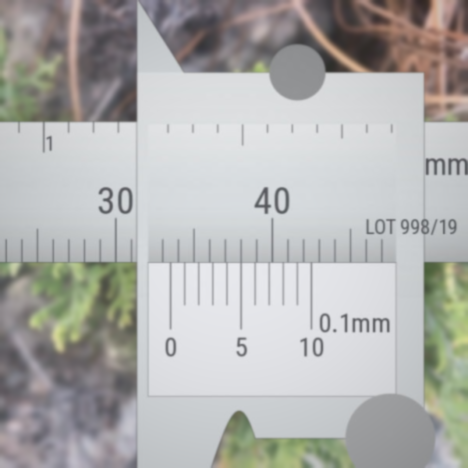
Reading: 33.5 mm
